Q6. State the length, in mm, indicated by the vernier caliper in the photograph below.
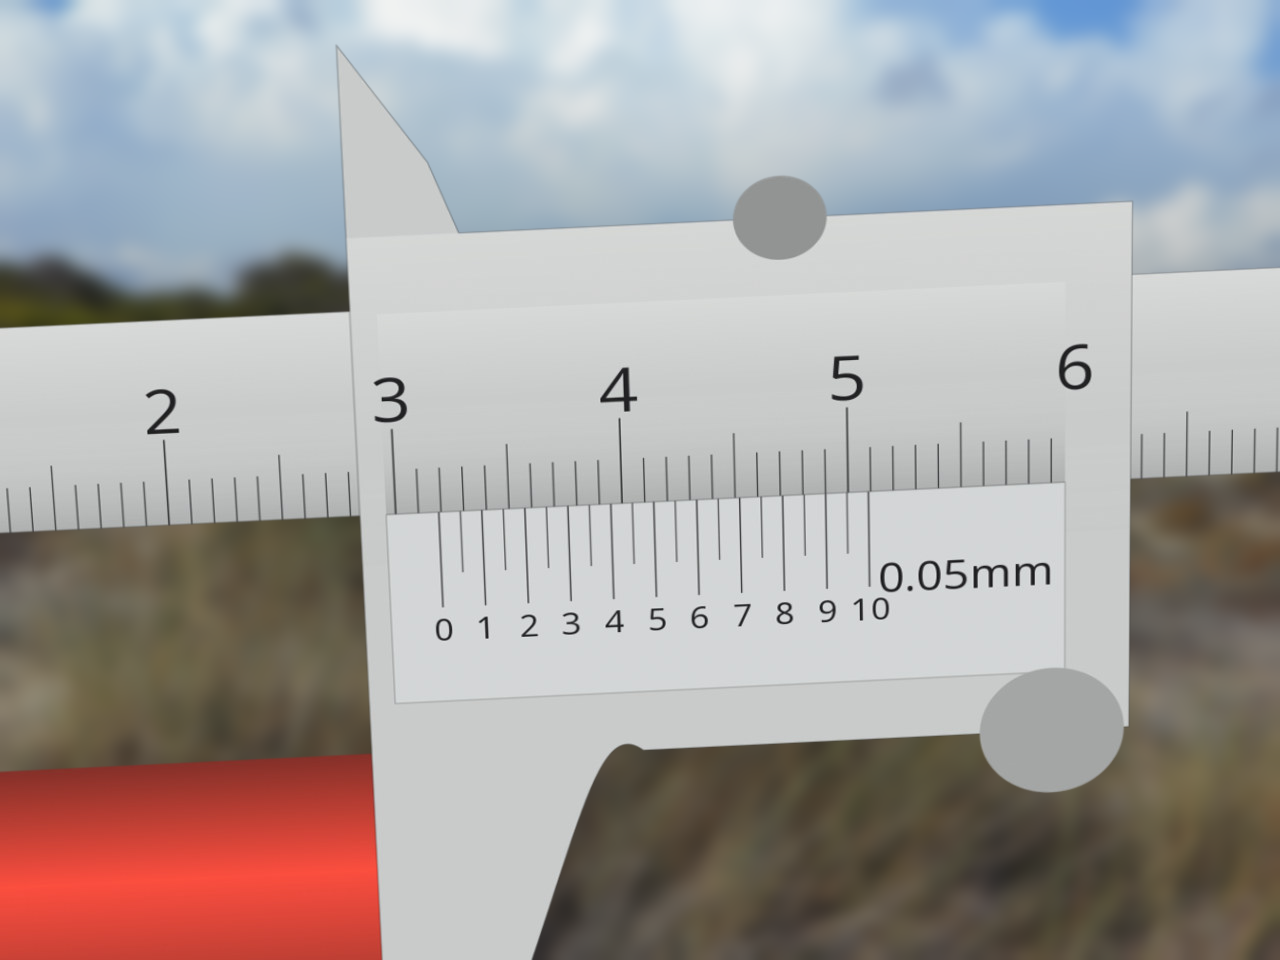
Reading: 31.9 mm
